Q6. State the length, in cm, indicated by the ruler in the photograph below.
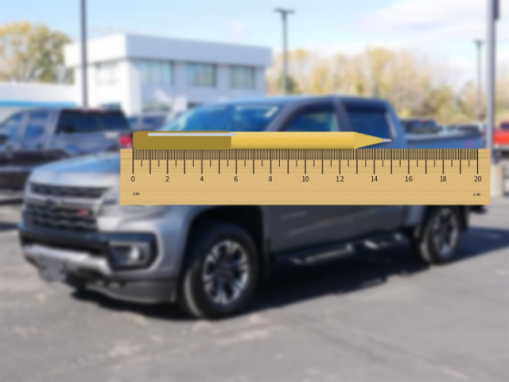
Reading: 15 cm
